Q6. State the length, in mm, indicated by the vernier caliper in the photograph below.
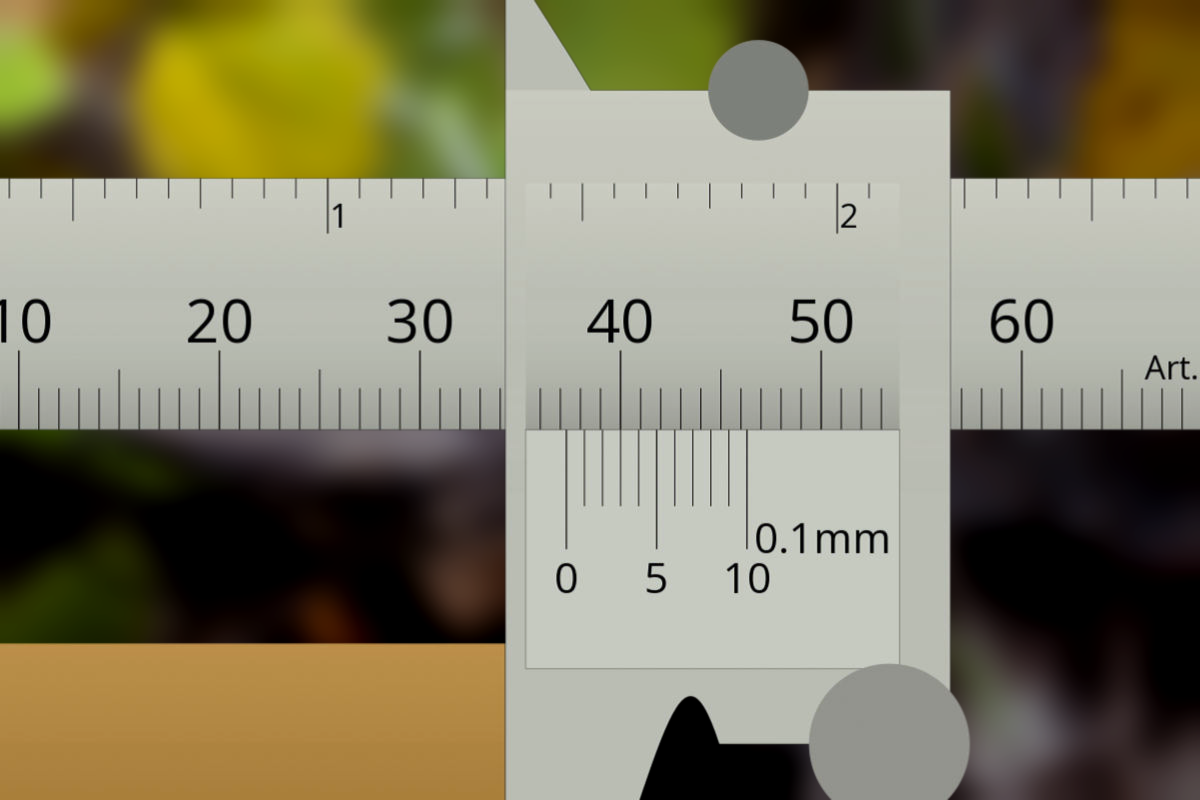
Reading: 37.3 mm
